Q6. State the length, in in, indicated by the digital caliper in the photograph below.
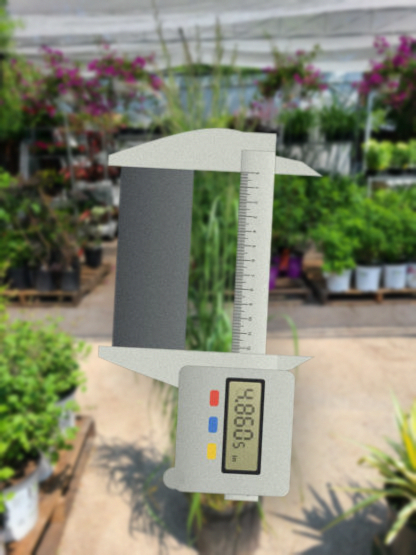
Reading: 4.8605 in
